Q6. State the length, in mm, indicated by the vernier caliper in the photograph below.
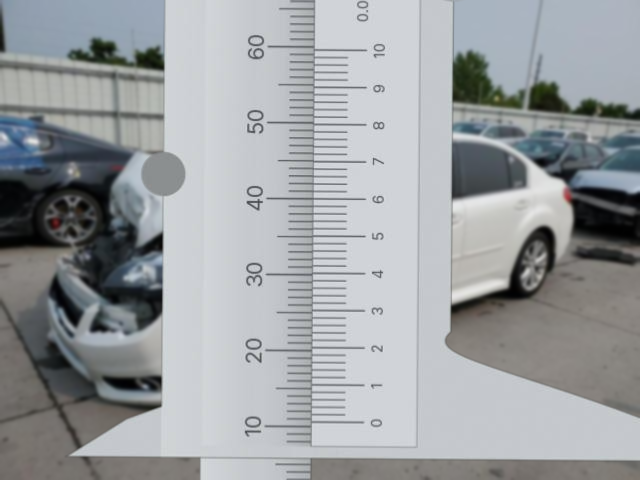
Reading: 10.6 mm
